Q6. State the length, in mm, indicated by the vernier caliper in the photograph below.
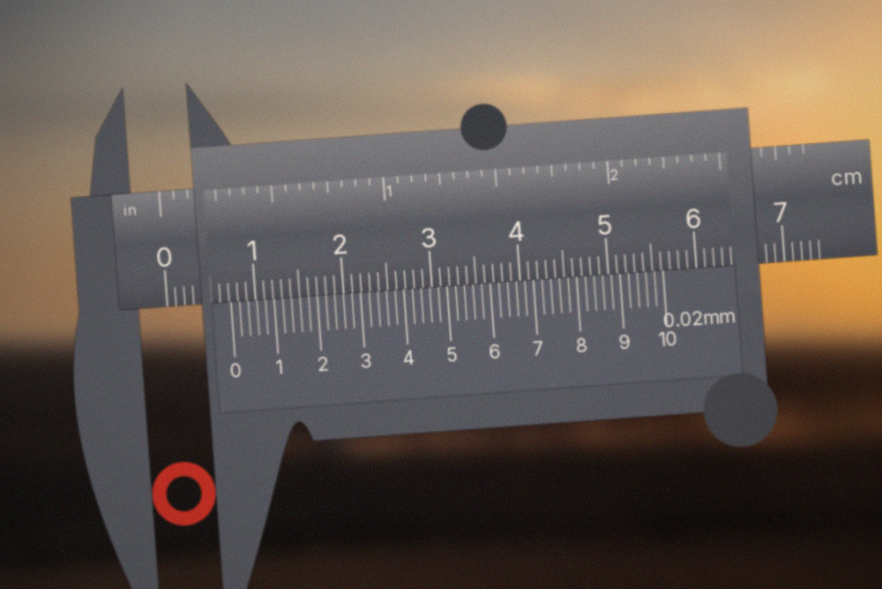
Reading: 7.2 mm
